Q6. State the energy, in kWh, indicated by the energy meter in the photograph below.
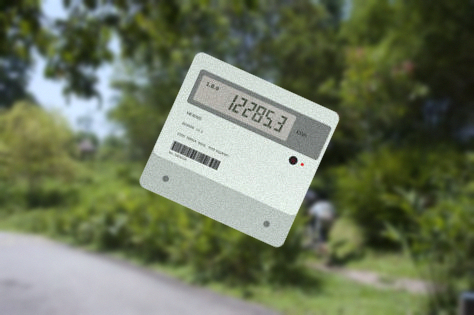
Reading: 12285.3 kWh
